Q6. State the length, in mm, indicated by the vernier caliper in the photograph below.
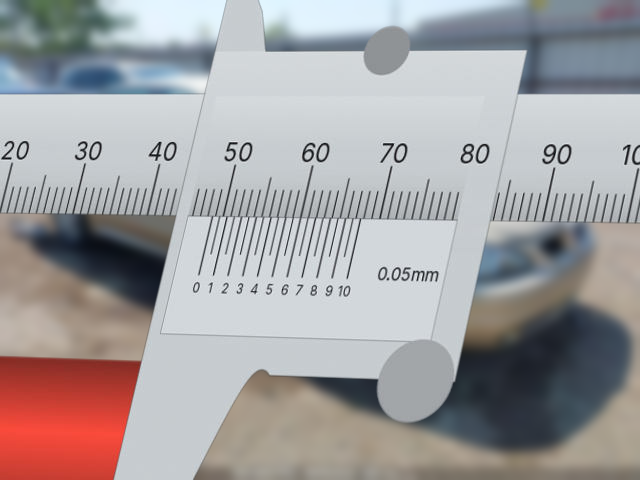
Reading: 48.6 mm
